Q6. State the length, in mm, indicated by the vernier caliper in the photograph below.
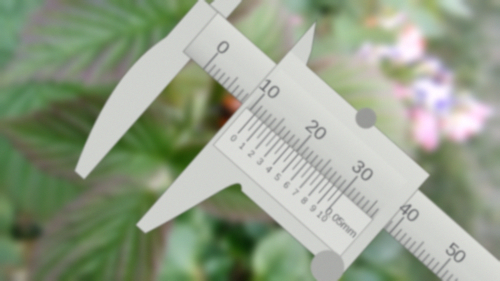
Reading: 11.0 mm
